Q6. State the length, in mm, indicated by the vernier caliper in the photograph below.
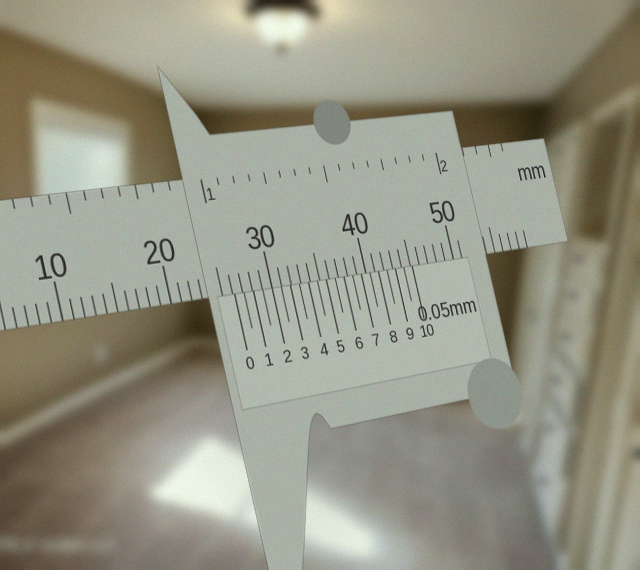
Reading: 26.2 mm
